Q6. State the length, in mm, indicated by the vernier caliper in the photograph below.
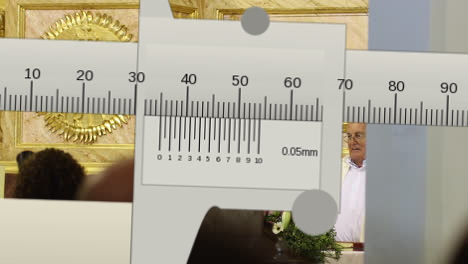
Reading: 35.0 mm
